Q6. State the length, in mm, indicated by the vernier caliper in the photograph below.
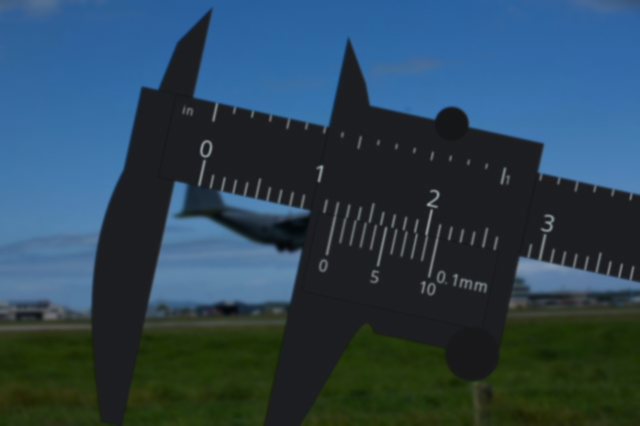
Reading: 12.0 mm
